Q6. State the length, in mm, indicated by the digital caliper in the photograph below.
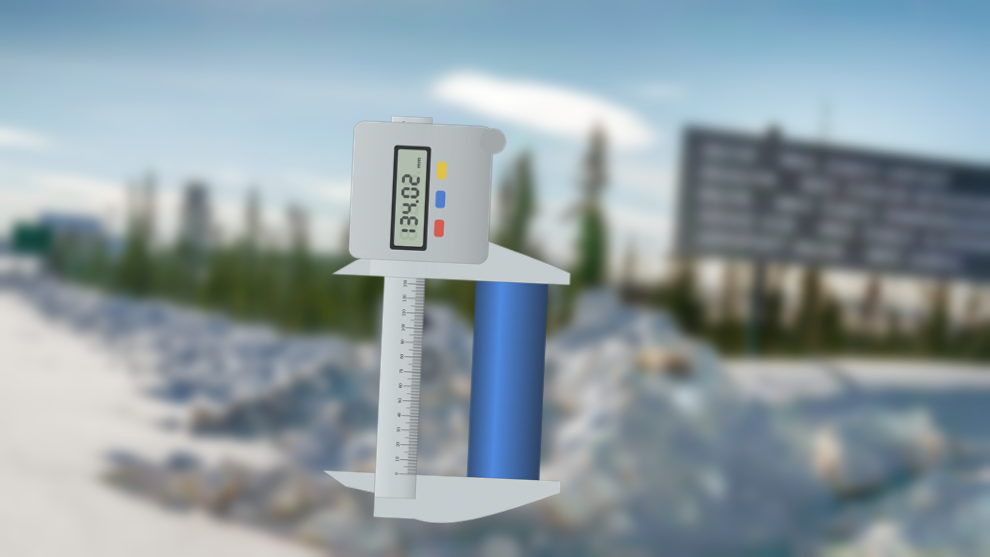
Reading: 134.02 mm
